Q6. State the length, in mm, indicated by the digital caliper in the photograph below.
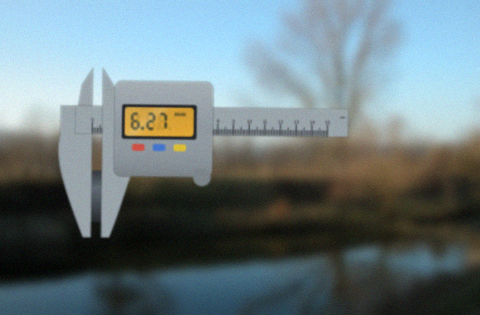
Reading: 6.27 mm
